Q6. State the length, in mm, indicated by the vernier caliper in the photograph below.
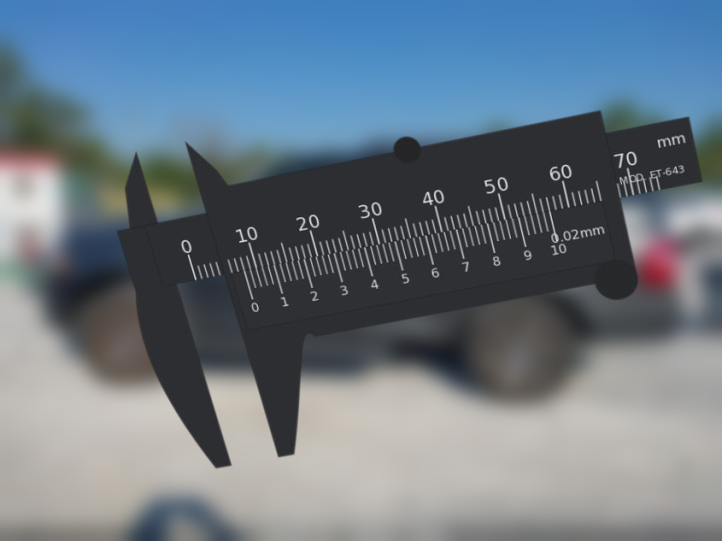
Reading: 8.0 mm
